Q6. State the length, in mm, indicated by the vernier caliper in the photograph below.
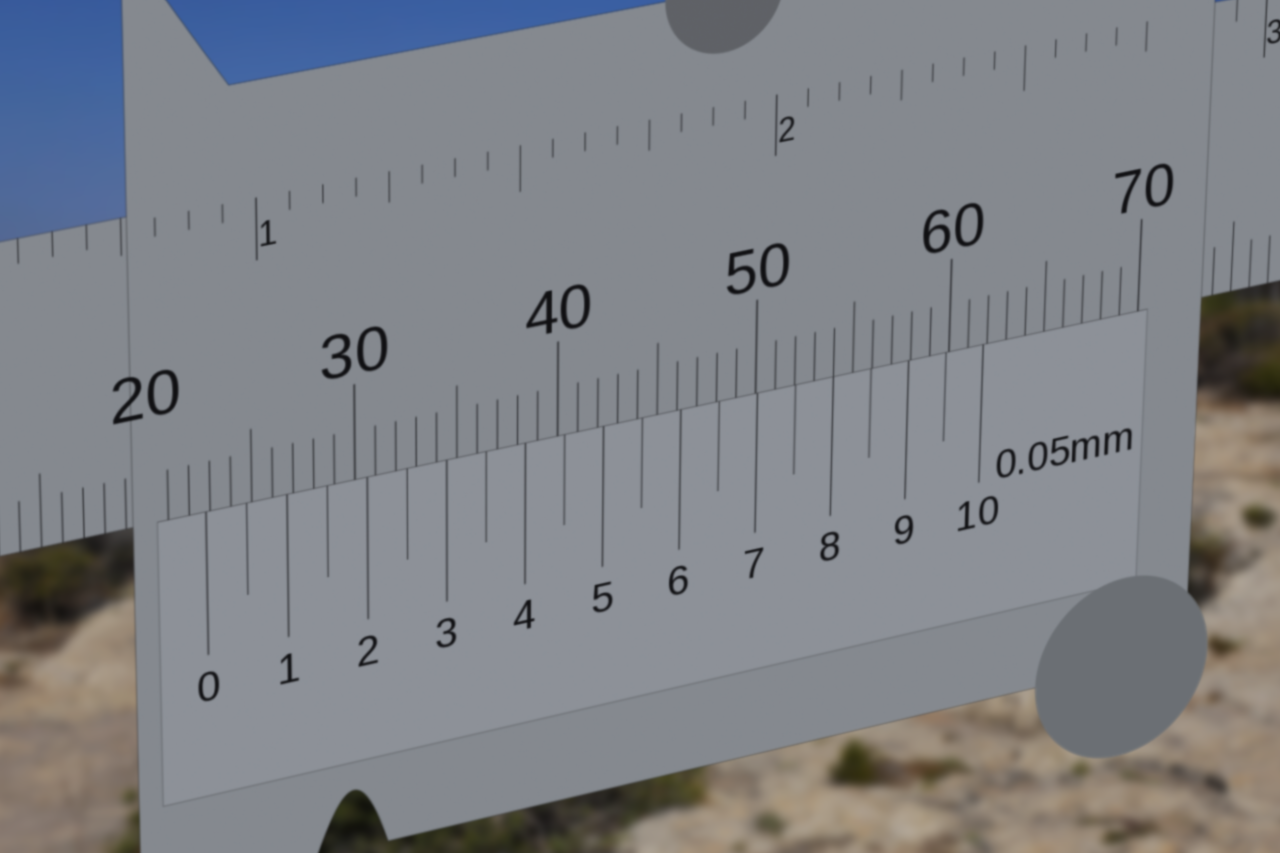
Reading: 22.8 mm
